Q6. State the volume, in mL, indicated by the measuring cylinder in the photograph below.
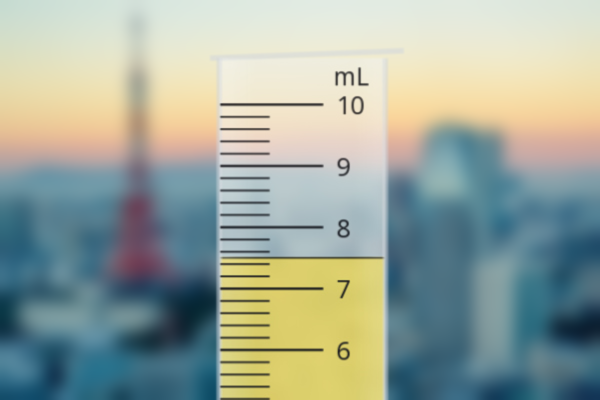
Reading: 7.5 mL
